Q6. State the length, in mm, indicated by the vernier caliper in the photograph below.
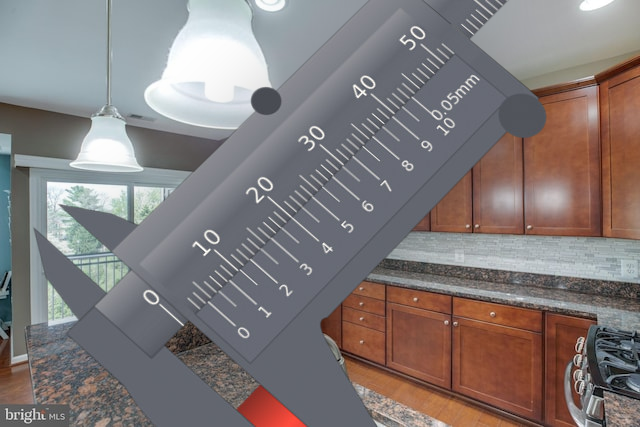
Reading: 4.4 mm
